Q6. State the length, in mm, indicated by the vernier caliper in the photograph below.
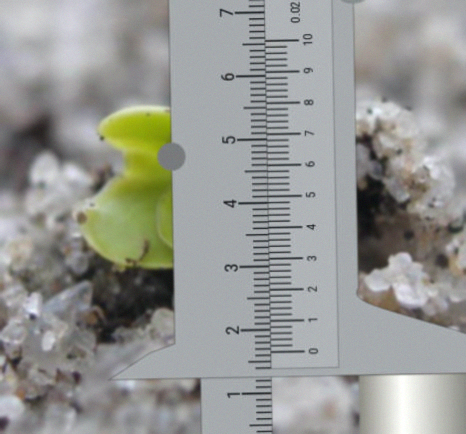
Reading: 16.5 mm
